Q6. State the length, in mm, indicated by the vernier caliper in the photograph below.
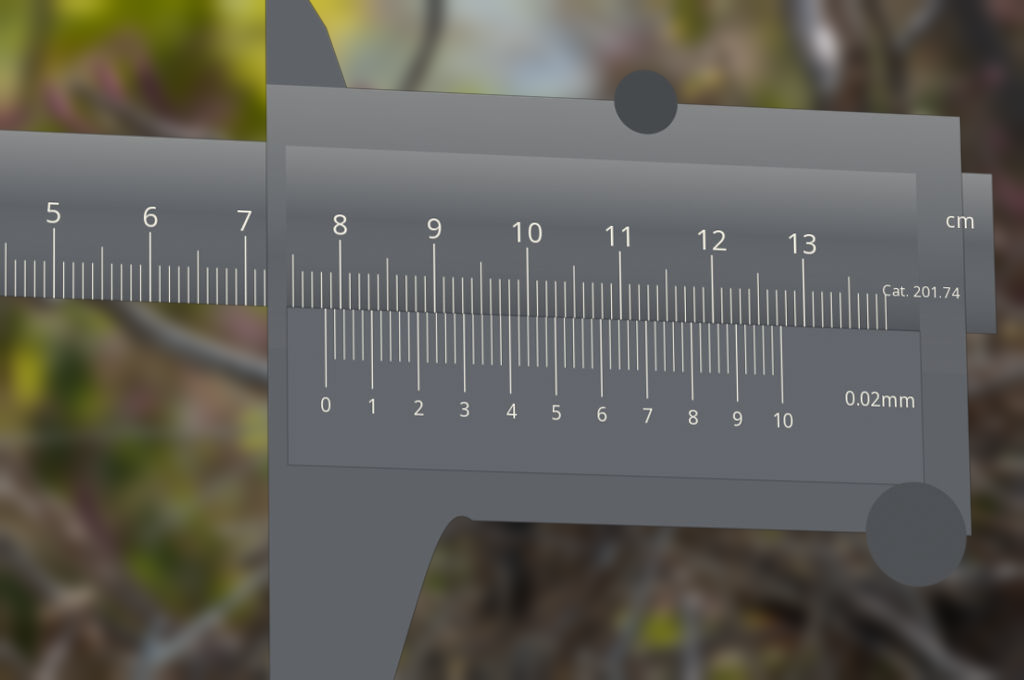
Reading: 78.4 mm
